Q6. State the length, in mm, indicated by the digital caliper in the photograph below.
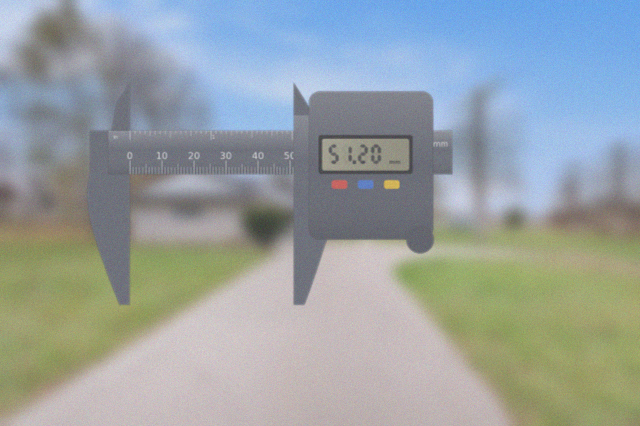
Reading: 51.20 mm
